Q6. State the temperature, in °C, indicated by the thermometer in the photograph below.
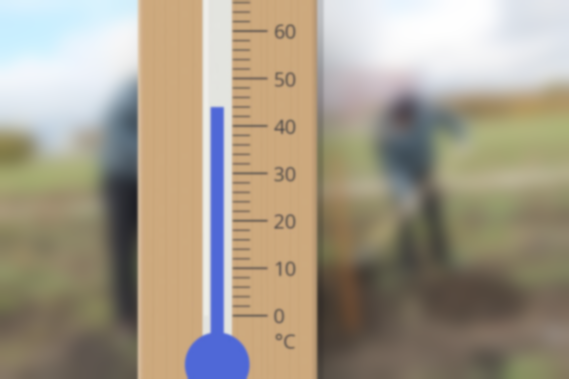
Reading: 44 °C
